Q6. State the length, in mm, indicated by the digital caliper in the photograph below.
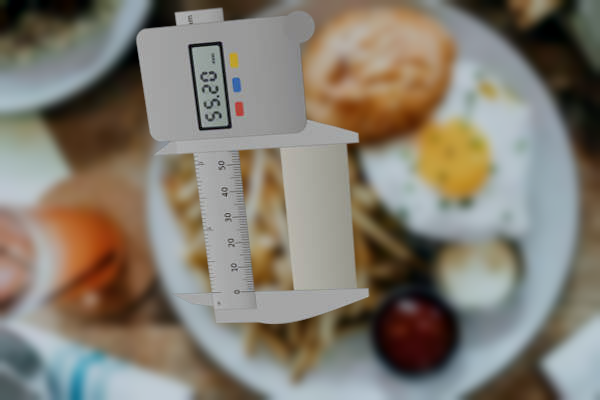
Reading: 55.20 mm
